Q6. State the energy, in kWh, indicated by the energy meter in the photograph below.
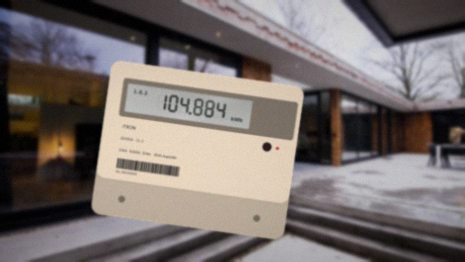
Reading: 104.884 kWh
